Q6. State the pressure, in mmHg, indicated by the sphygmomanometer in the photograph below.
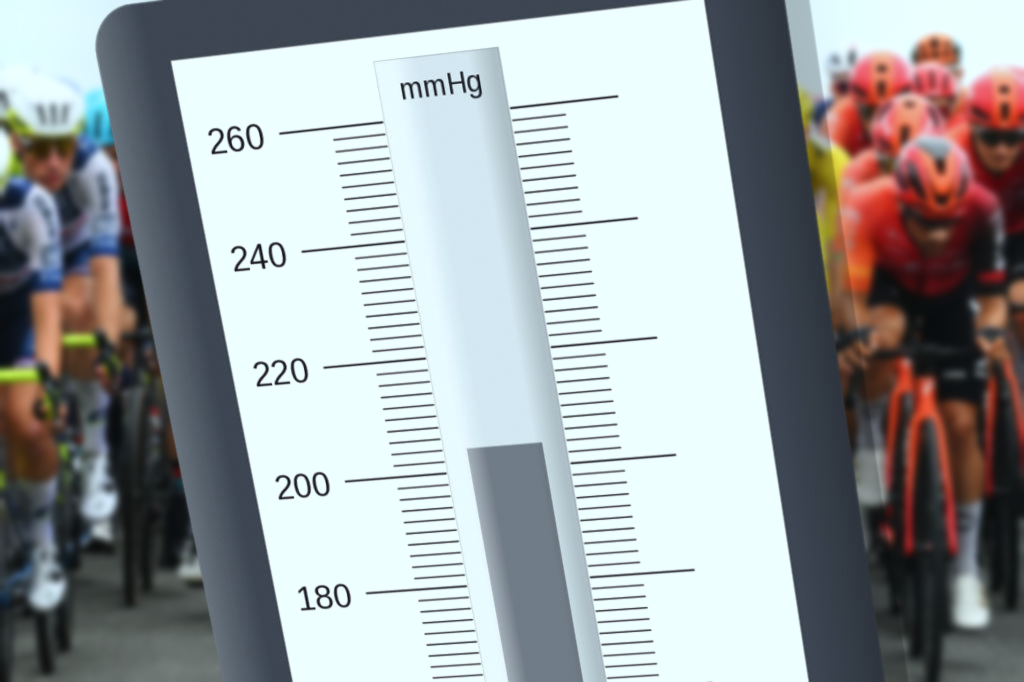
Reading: 204 mmHg
